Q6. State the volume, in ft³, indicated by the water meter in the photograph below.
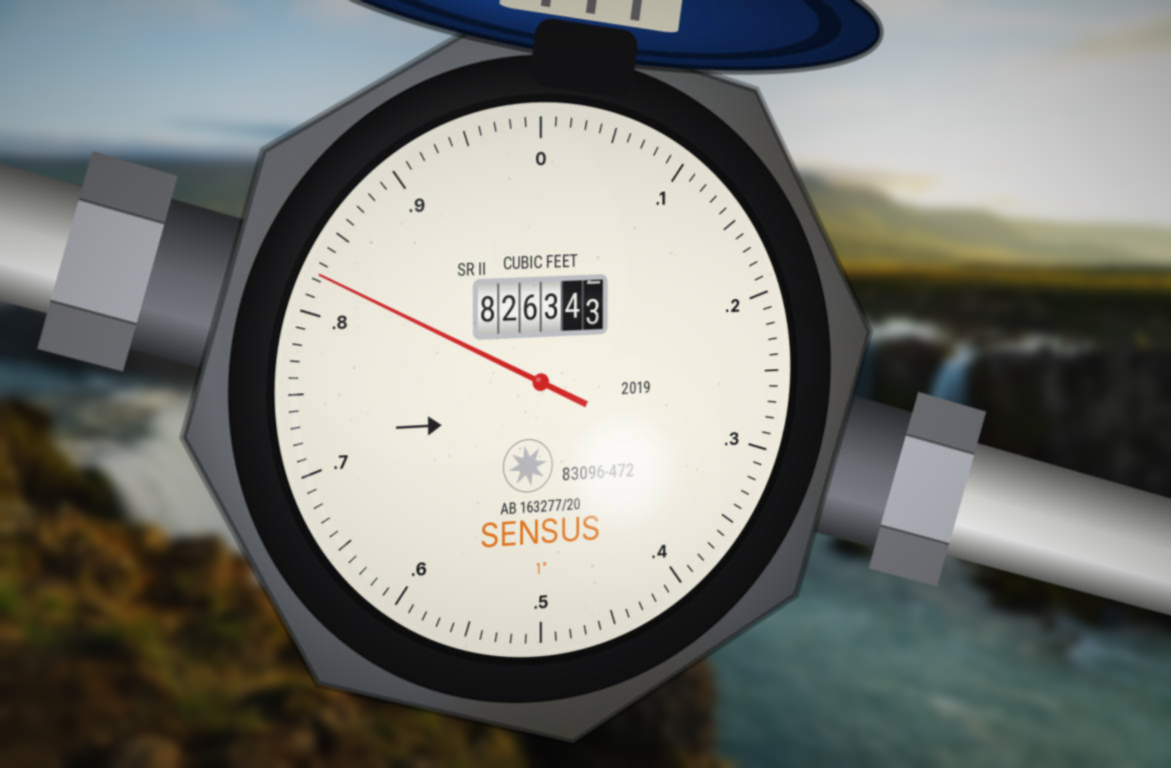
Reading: 826342.82 ft³
